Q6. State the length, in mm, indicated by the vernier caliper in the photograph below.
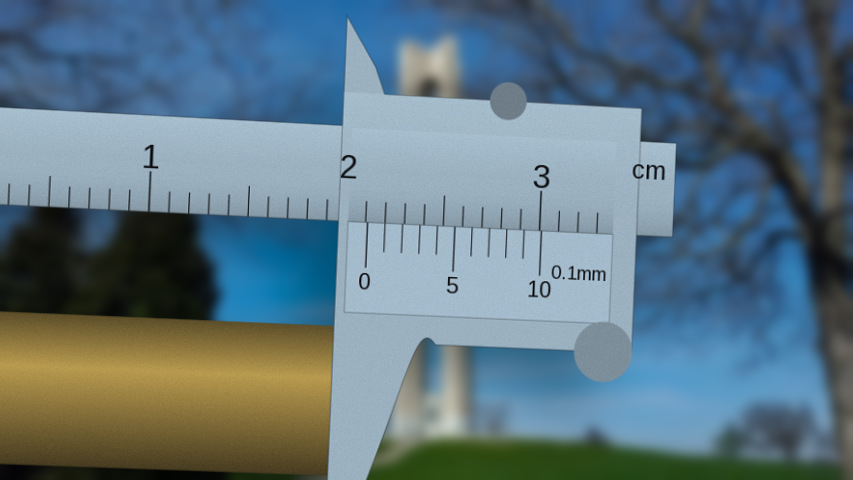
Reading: 21.1 mm
